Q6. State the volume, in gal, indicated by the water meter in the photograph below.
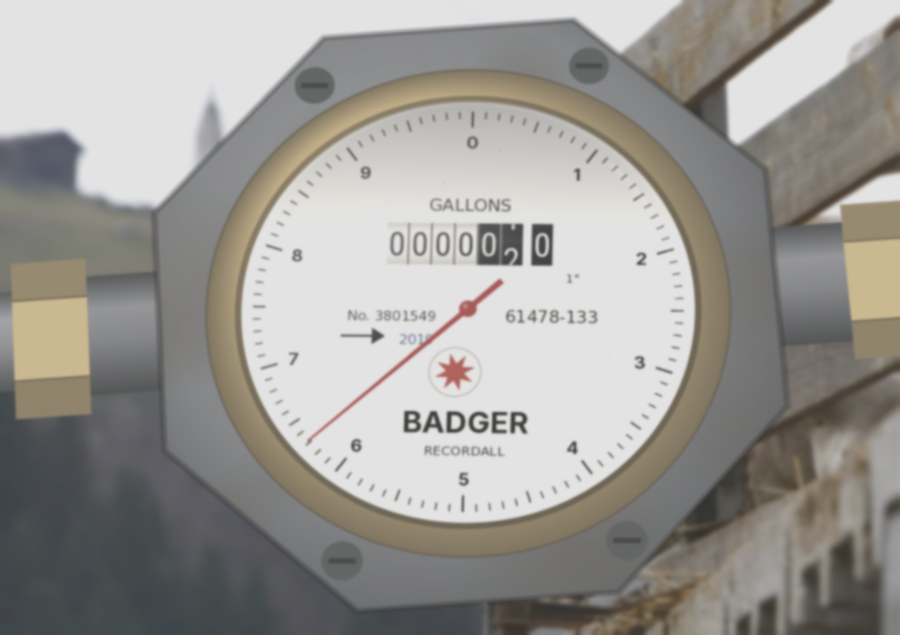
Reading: 16.3 gal
